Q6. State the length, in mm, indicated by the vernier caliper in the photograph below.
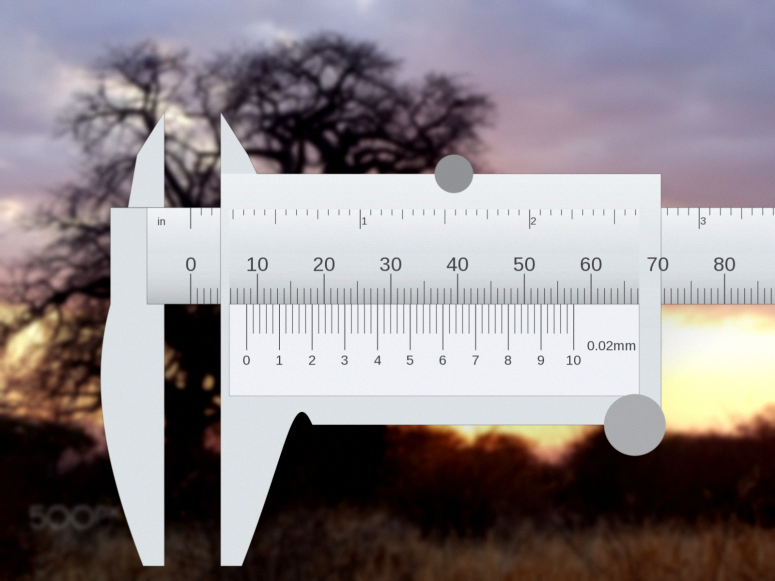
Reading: 8.4 mm
